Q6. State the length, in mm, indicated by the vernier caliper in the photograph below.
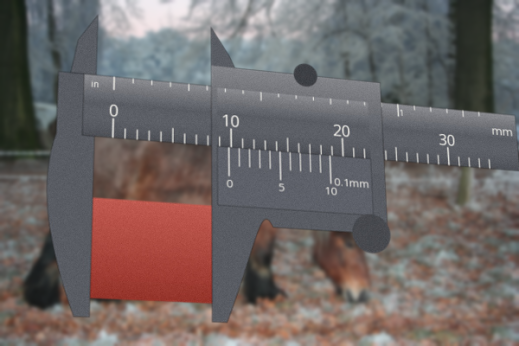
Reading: 9.8 mm
